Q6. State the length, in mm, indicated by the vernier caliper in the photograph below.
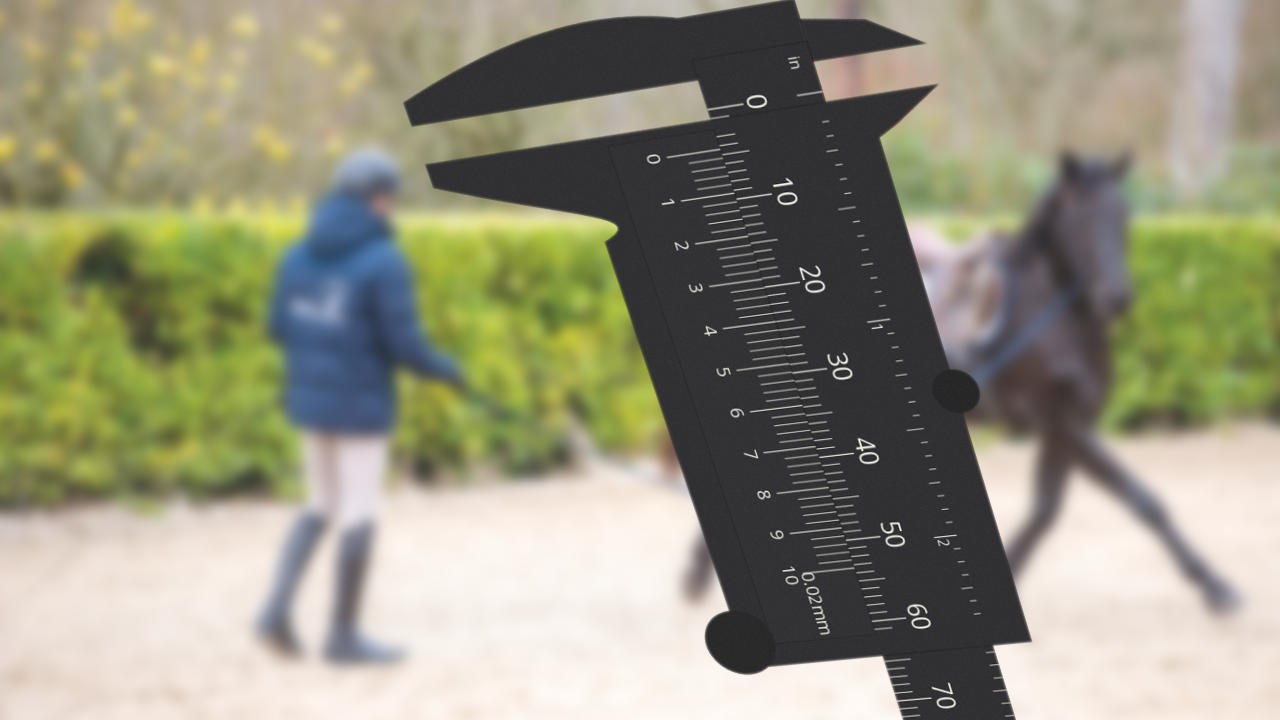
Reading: 4.4 mm
